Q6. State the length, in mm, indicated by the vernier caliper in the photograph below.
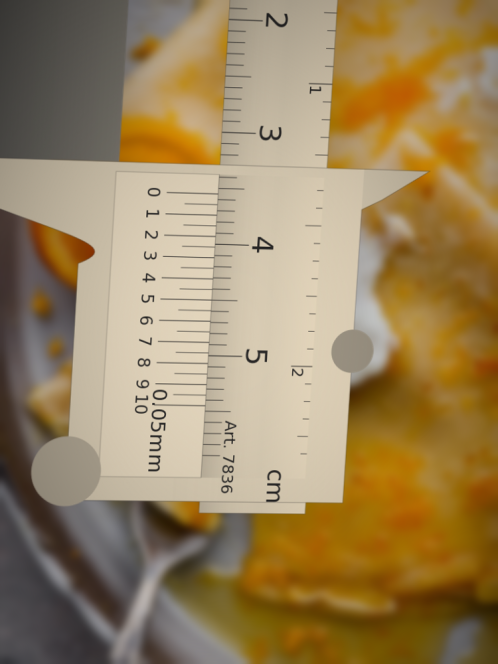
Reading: 35.5 mm
